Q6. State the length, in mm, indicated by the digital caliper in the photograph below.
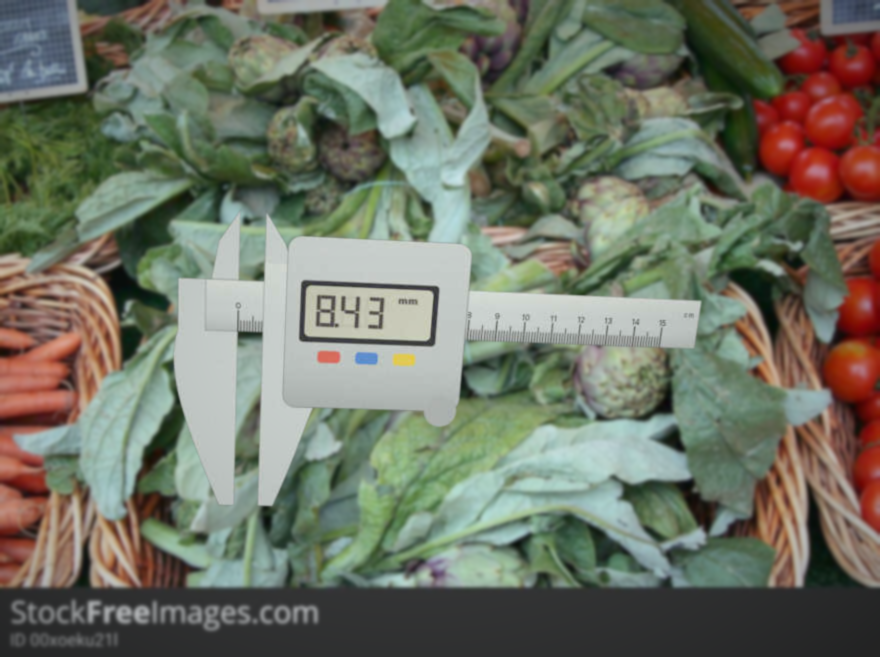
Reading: 8.43 mm
